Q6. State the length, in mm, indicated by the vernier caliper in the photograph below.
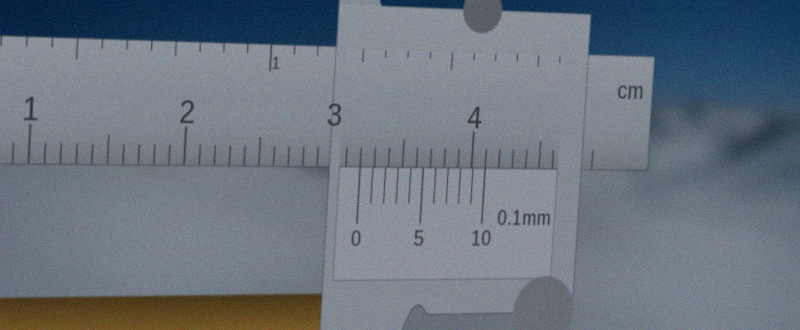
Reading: 32.0 mm
